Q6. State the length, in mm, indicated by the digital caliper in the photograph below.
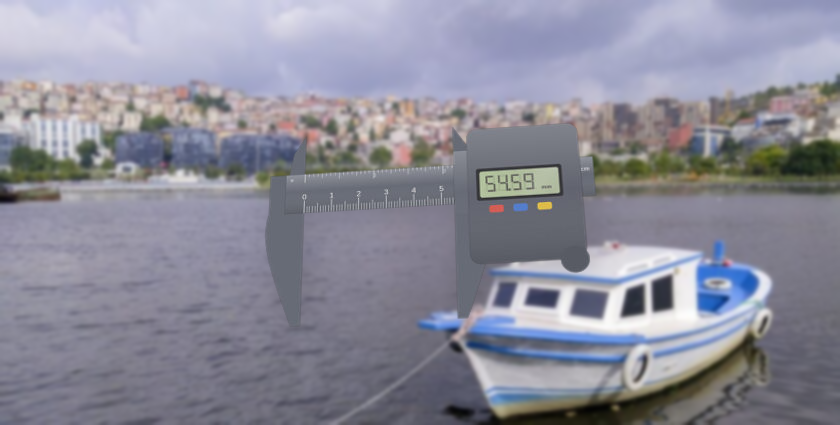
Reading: 54.59 mm
